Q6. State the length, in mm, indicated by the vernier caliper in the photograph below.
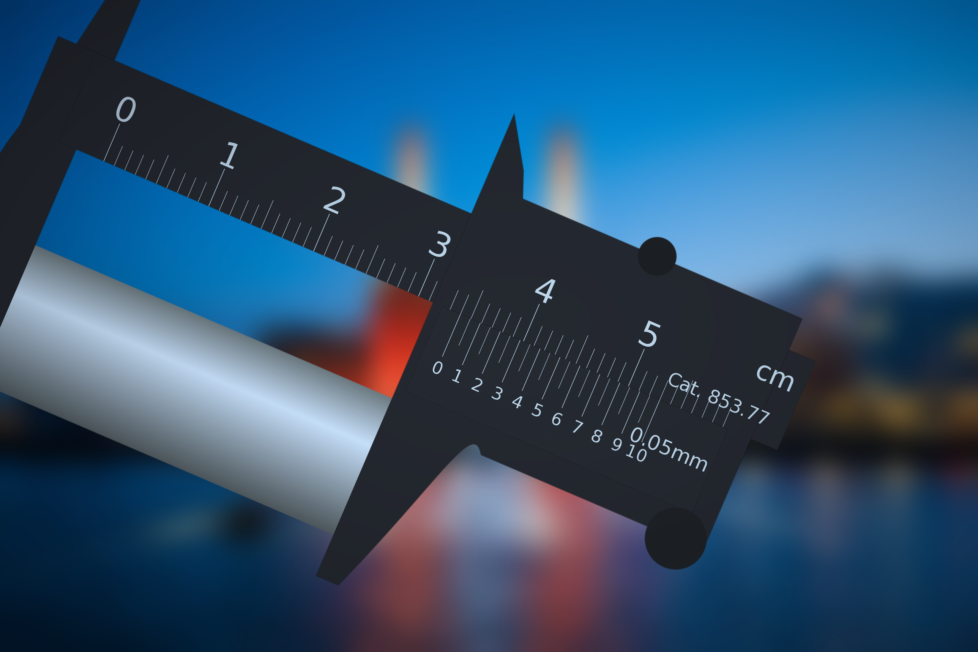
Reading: 34.0 mm
